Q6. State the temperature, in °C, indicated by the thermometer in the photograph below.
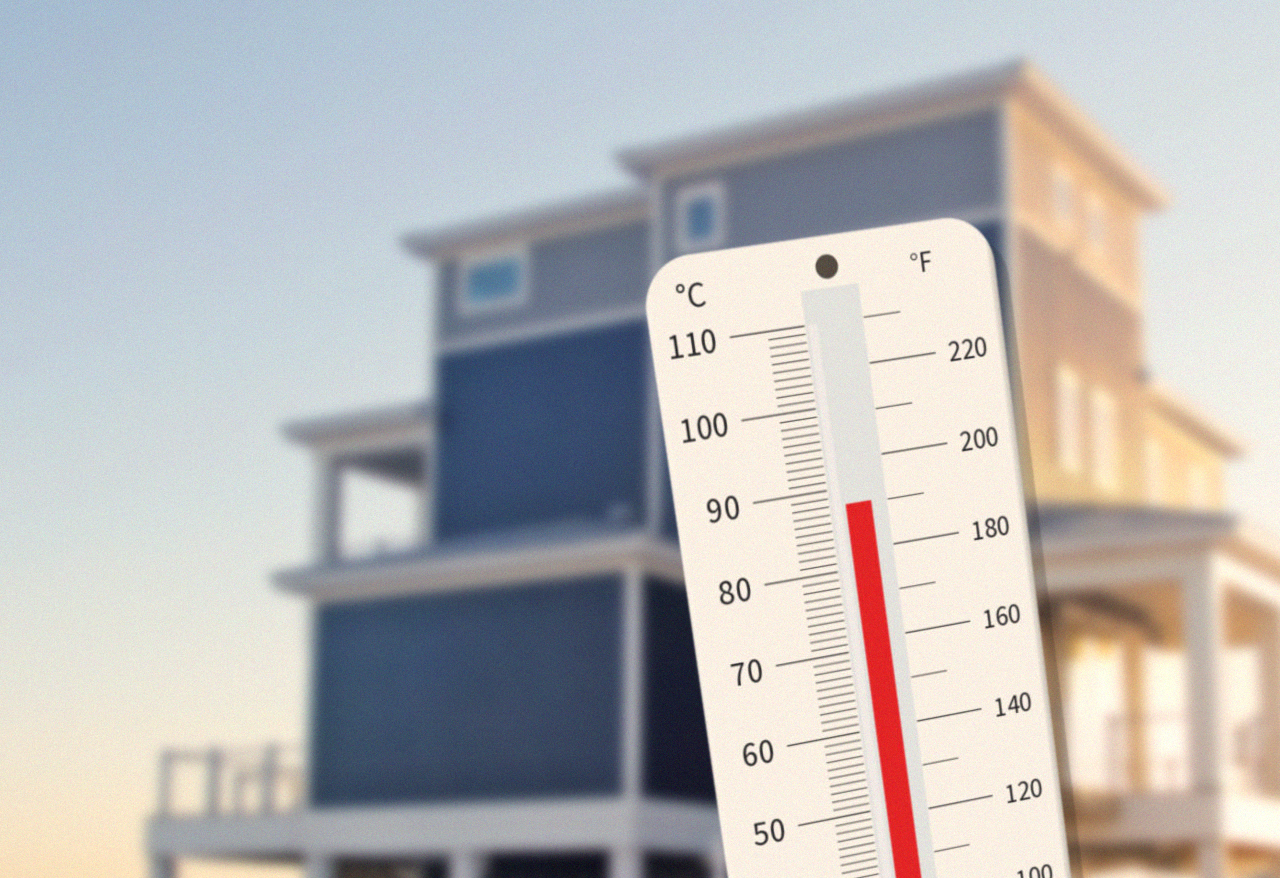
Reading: 88 °C
